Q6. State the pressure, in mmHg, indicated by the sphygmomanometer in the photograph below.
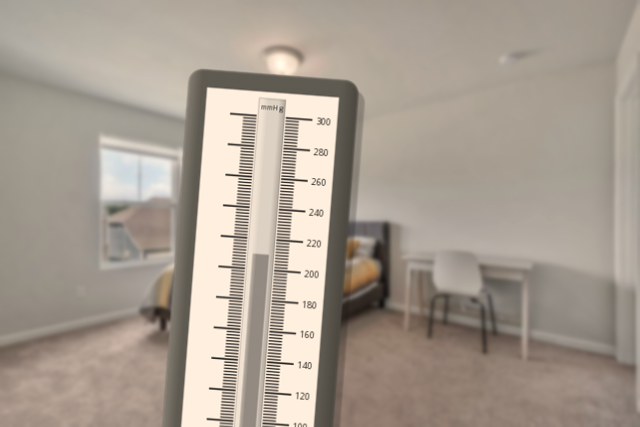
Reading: 210 mmHg
